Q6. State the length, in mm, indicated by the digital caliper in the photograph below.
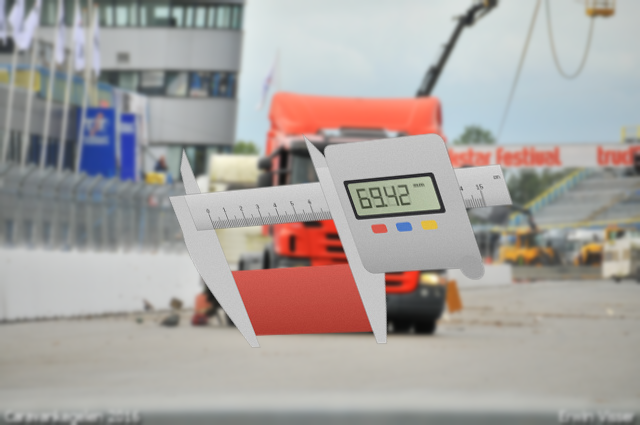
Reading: 69.42 mm
